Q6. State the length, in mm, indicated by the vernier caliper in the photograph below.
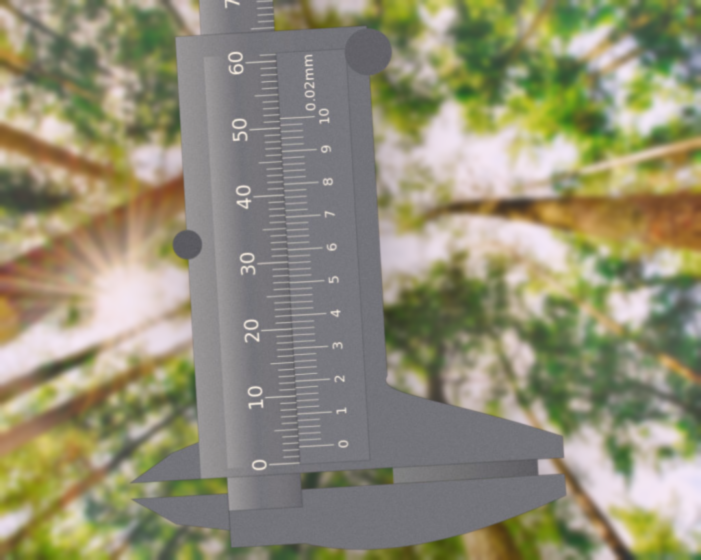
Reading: 2.4 mm
